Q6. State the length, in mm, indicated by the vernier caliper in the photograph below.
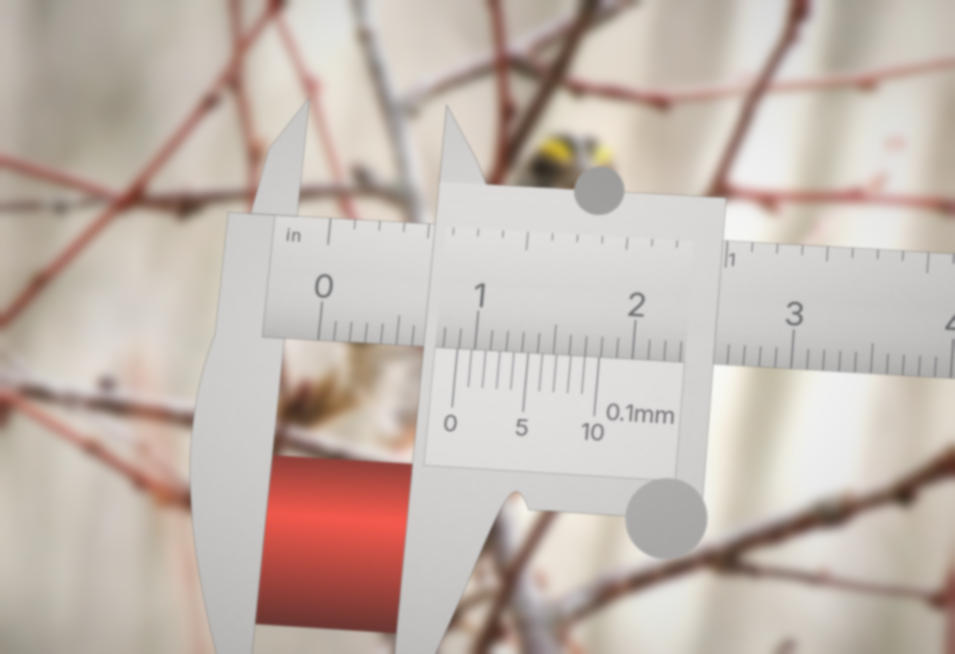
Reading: 8.9 mm
